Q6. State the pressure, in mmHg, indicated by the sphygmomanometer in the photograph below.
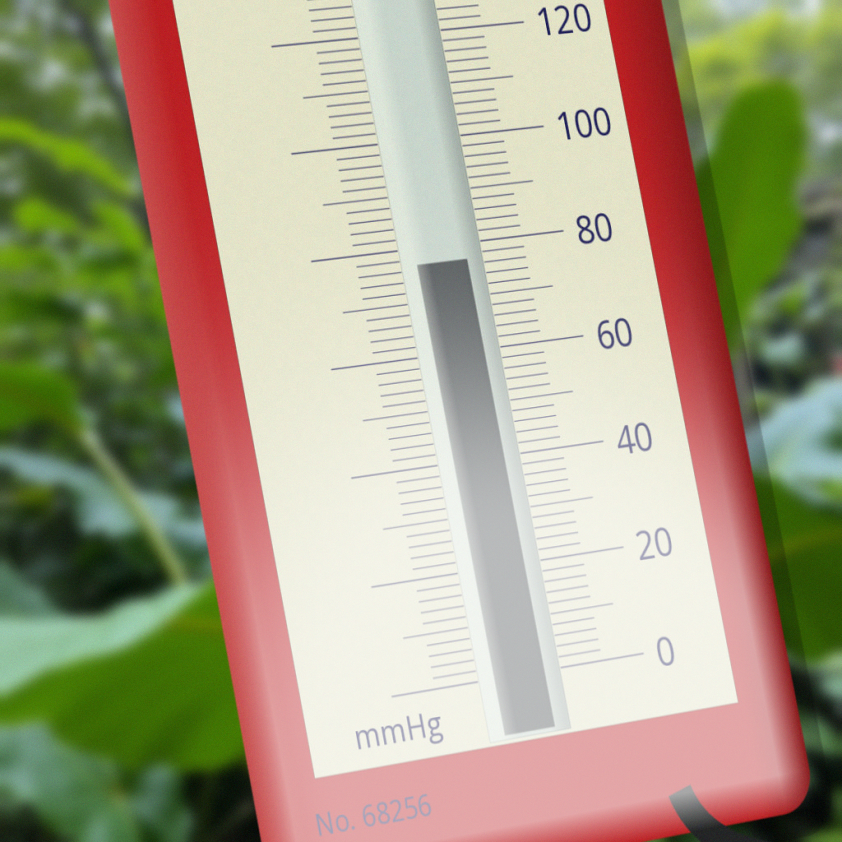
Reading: 77 mmHg
